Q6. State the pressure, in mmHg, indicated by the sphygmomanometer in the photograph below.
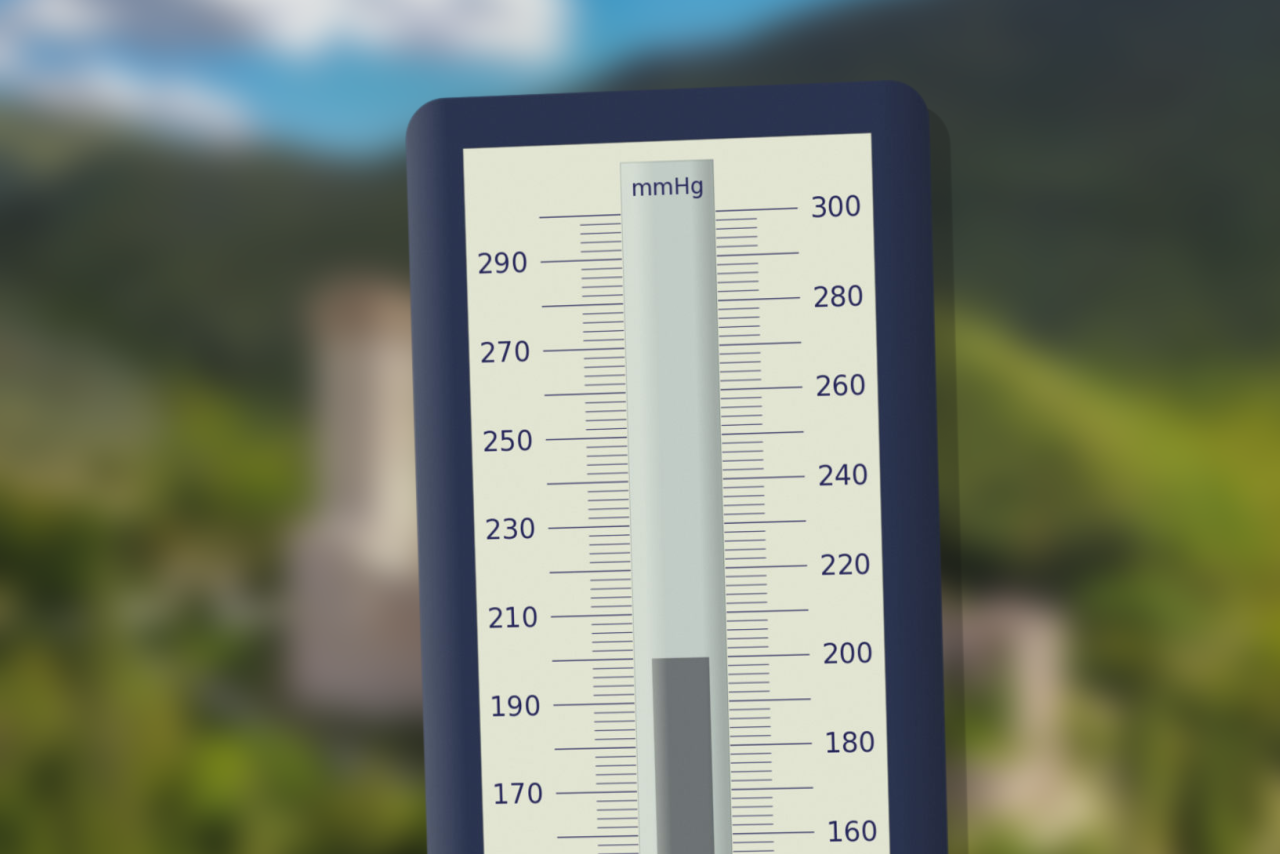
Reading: 200 mmHg
